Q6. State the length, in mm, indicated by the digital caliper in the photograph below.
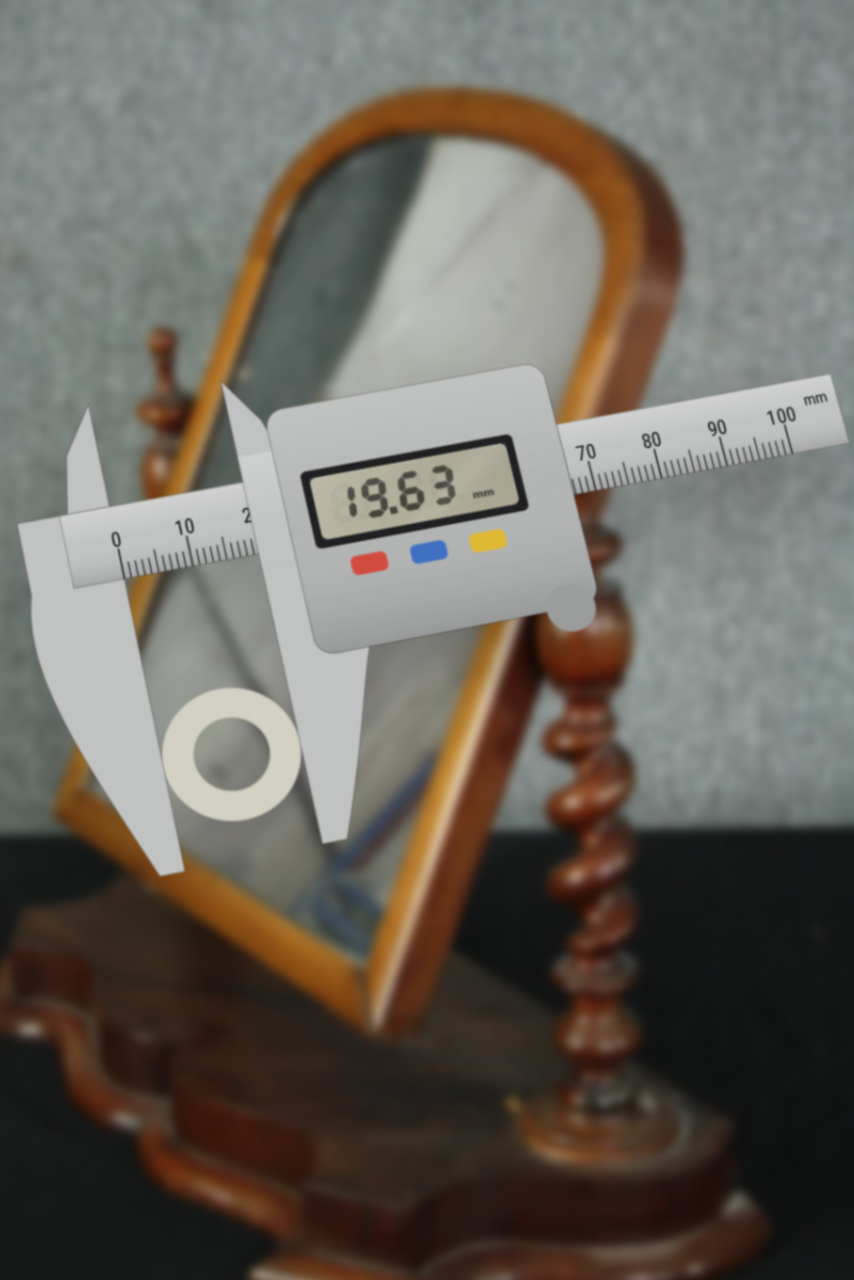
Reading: 19.63 mm
